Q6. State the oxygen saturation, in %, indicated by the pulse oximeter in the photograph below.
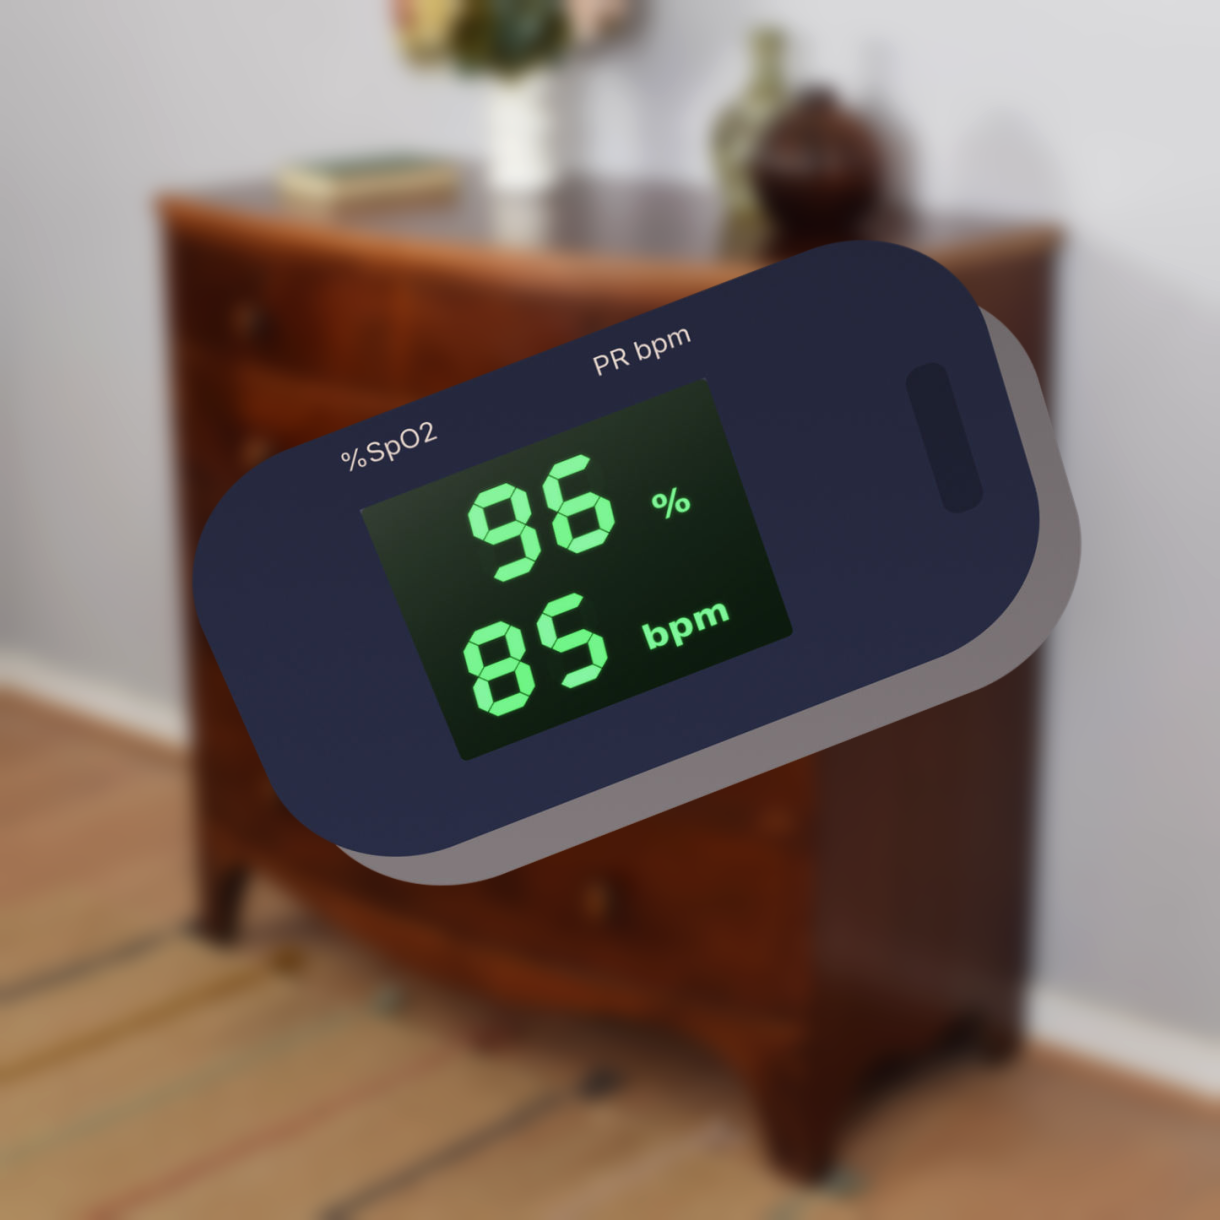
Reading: 96 %
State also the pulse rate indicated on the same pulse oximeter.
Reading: 85 bpm
